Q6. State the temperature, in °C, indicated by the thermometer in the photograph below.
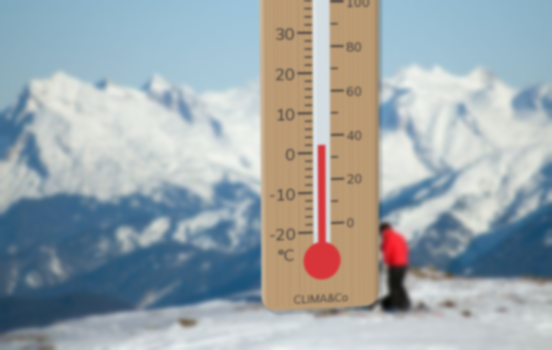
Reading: 2 °C
